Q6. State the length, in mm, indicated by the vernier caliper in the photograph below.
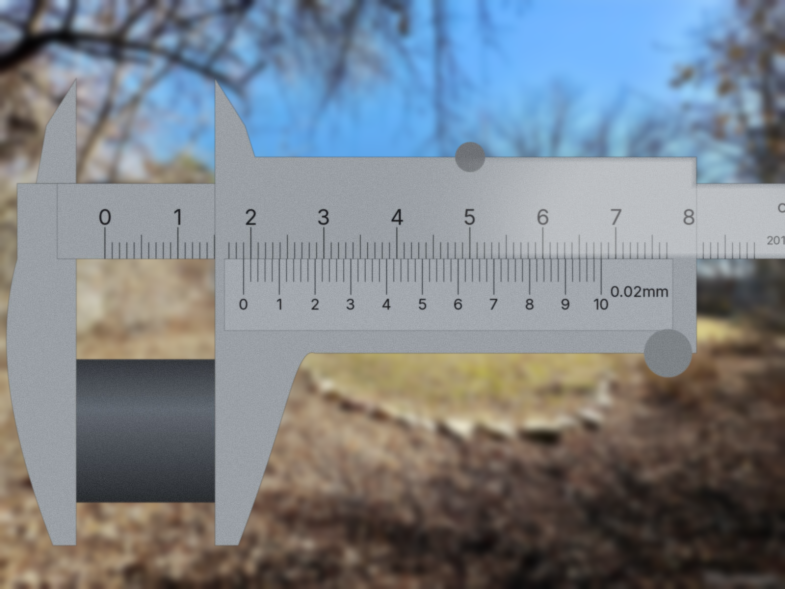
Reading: 19.0 mm
